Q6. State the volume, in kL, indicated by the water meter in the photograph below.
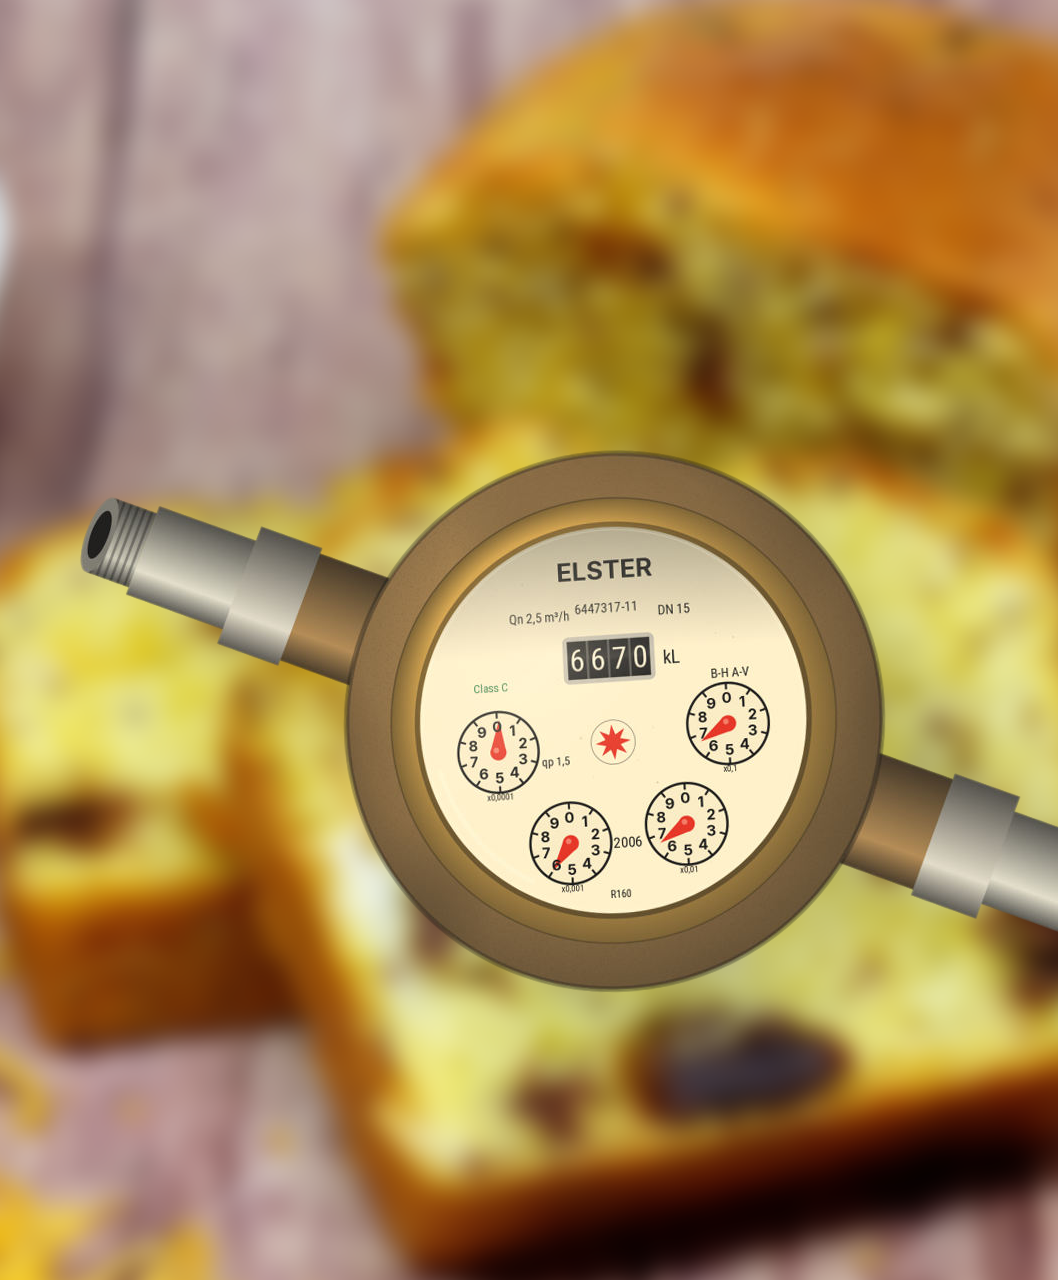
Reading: 6670.6660 kL
